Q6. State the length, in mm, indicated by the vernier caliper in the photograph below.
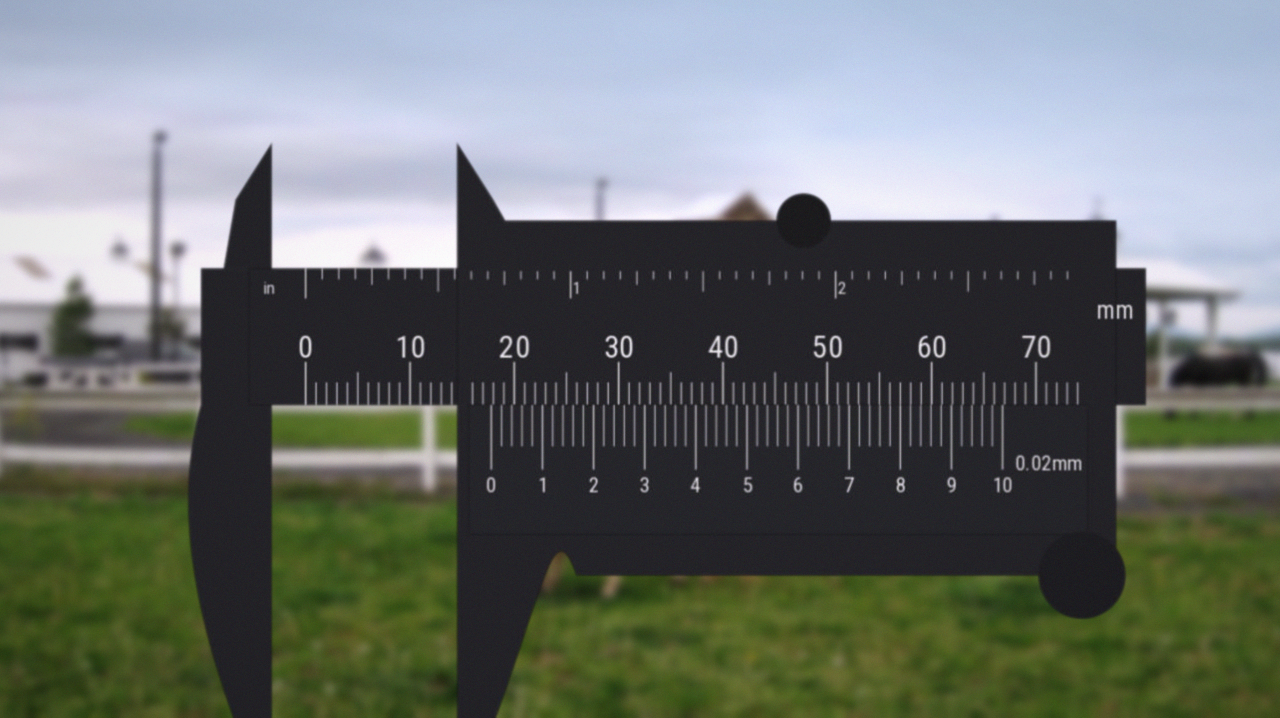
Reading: 17.8 mm
